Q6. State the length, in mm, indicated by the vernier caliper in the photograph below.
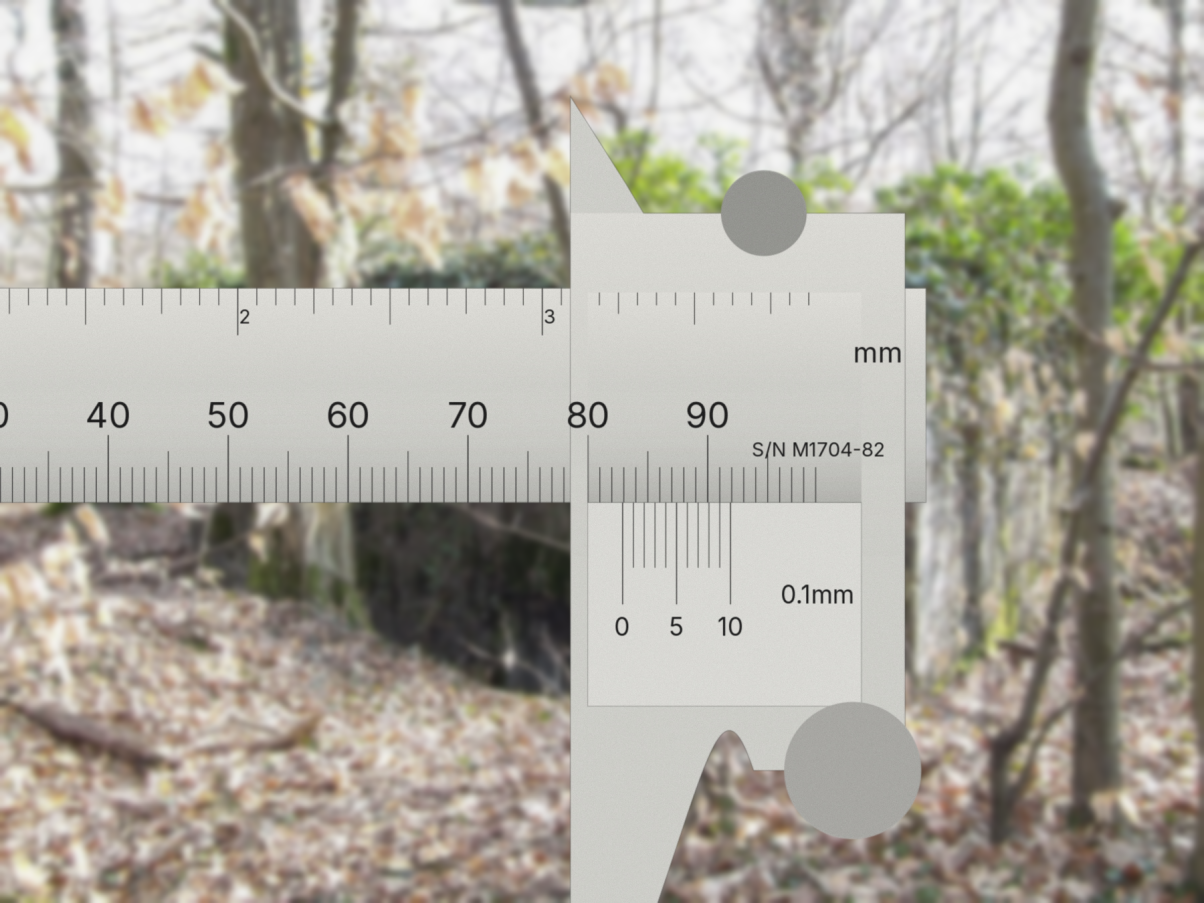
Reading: 82.9 mm
